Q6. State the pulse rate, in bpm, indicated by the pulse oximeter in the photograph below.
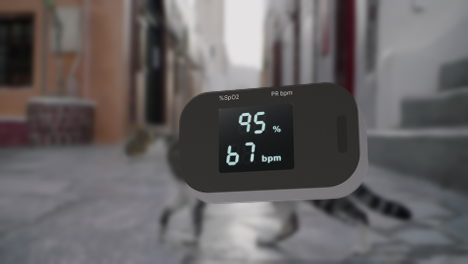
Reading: 67 bpm
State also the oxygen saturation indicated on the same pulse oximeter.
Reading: 95 %
